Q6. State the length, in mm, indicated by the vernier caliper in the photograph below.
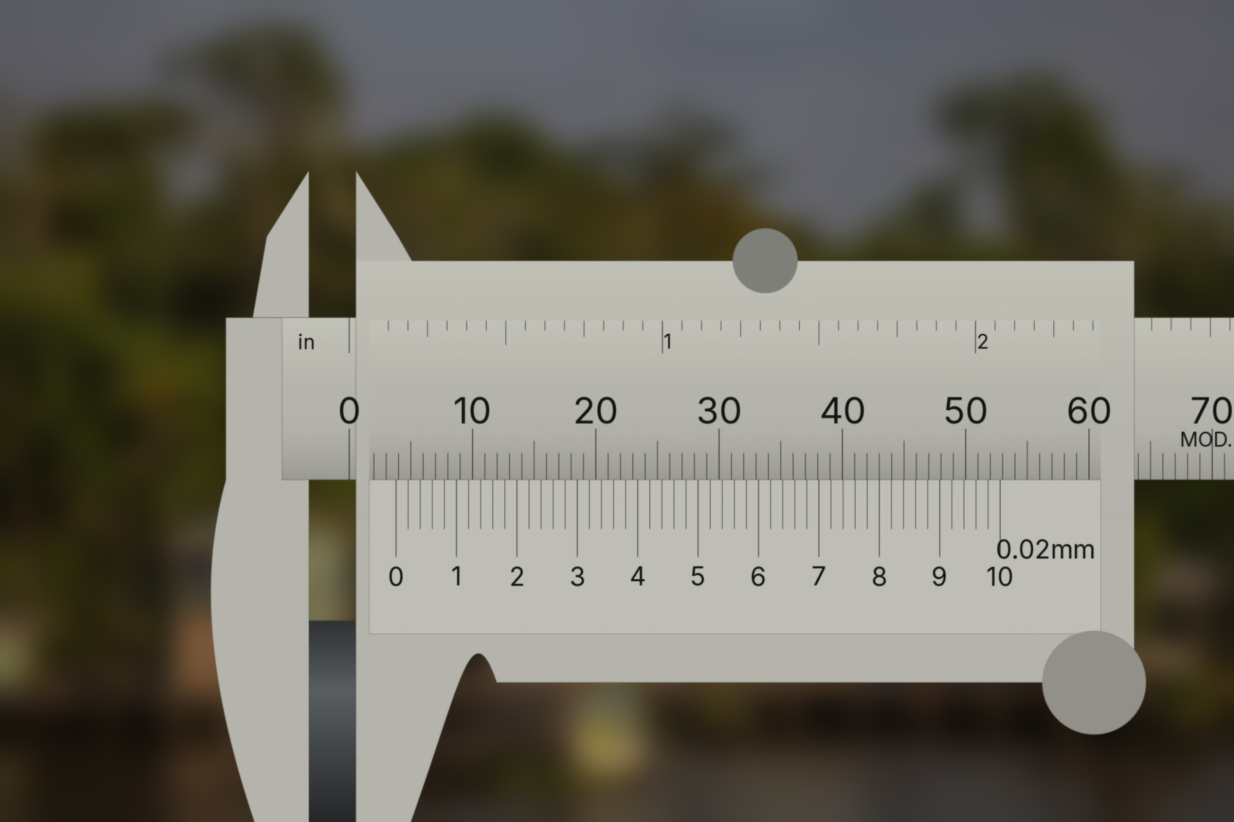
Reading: 3.8 mm
